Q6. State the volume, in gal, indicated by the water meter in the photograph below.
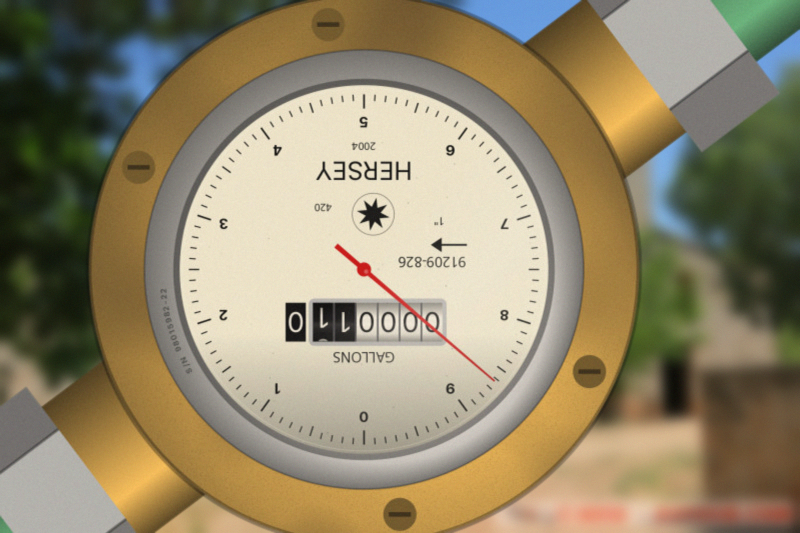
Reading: 108.6 gal
